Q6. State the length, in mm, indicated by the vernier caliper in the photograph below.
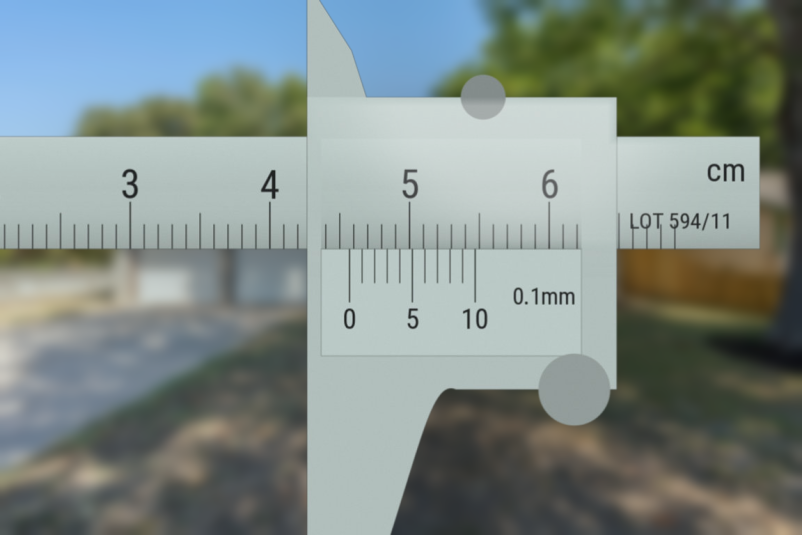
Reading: 45.7 mm
